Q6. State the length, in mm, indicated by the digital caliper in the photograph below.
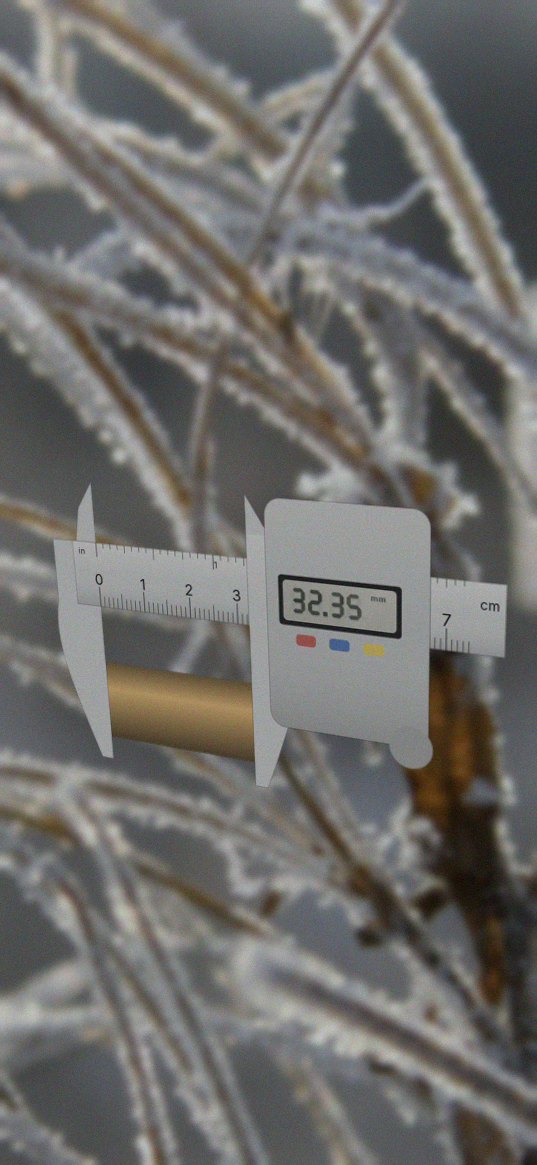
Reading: 32.35 mm
